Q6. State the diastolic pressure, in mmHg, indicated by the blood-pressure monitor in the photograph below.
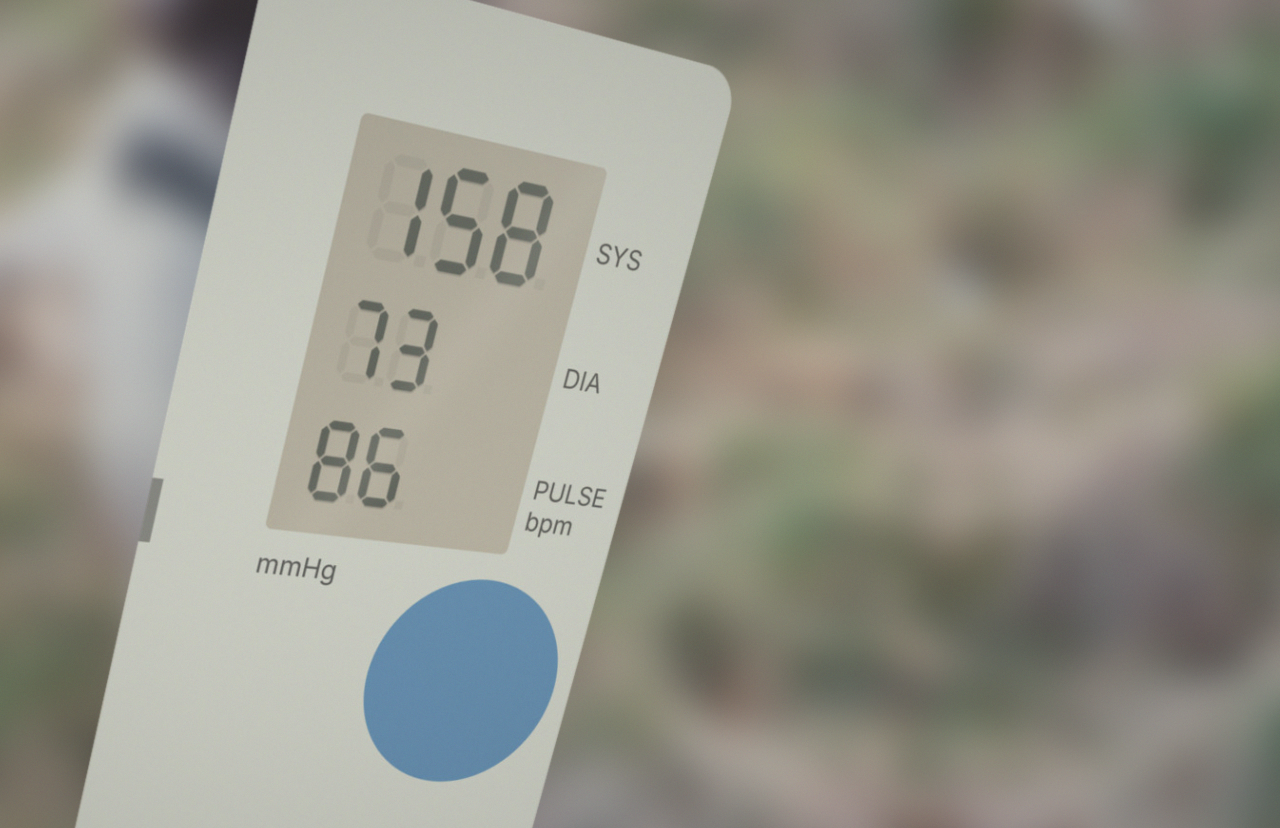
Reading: 73 mmHg
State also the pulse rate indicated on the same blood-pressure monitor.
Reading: 86 bpm
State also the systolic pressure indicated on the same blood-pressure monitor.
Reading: 158 mmHg
